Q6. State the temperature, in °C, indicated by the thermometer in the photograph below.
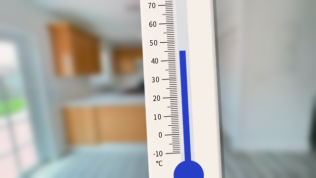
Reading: 45 °C
